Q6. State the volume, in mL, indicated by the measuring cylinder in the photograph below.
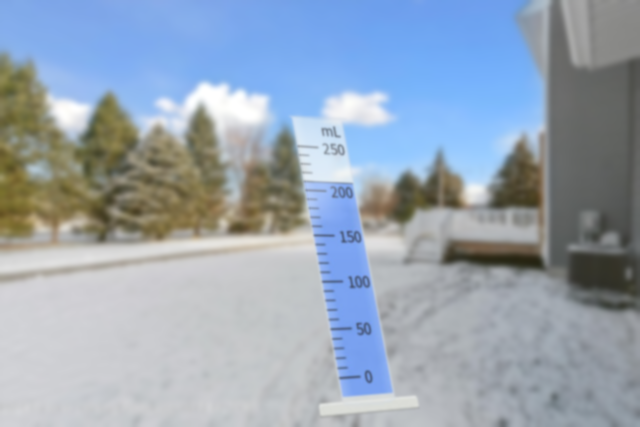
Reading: 210 mL
